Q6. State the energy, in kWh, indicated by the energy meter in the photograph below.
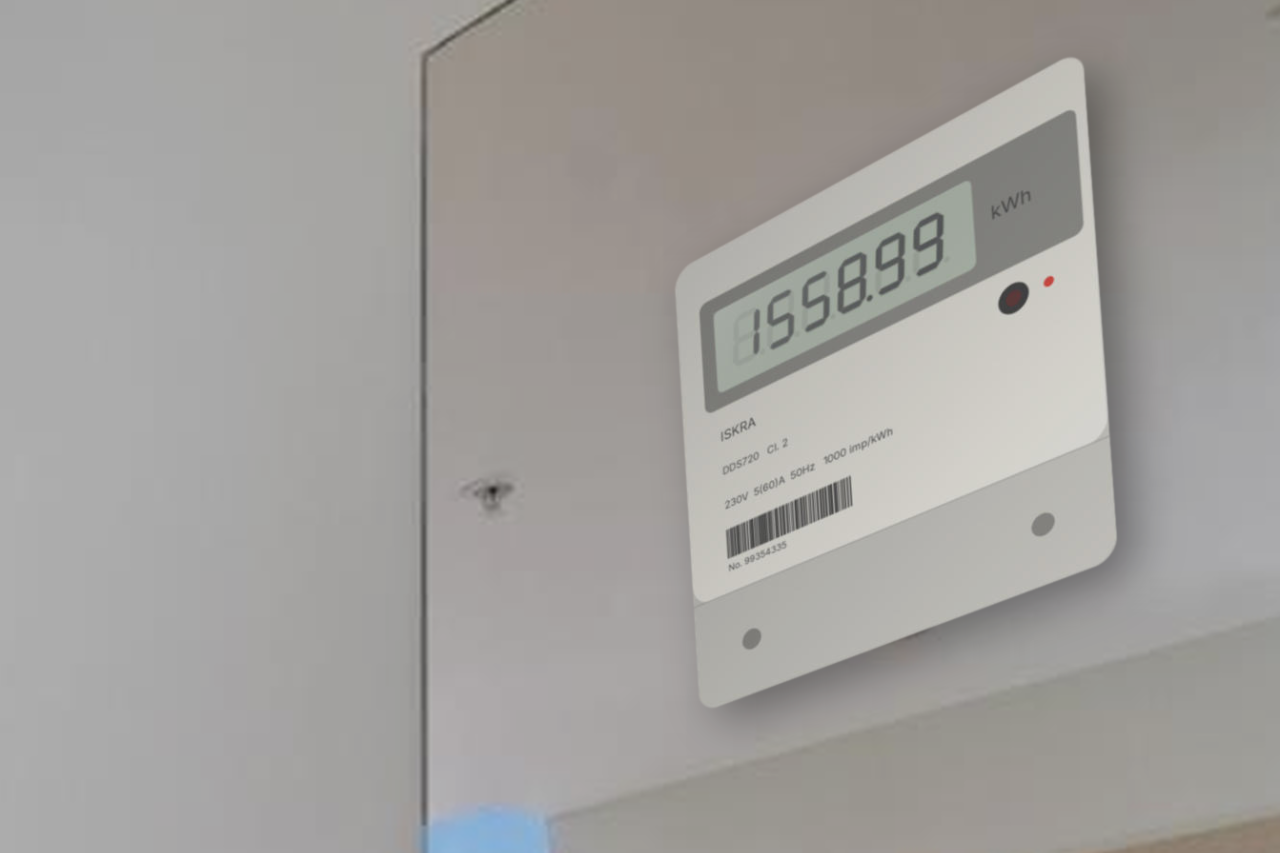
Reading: 1558.99 kWh
